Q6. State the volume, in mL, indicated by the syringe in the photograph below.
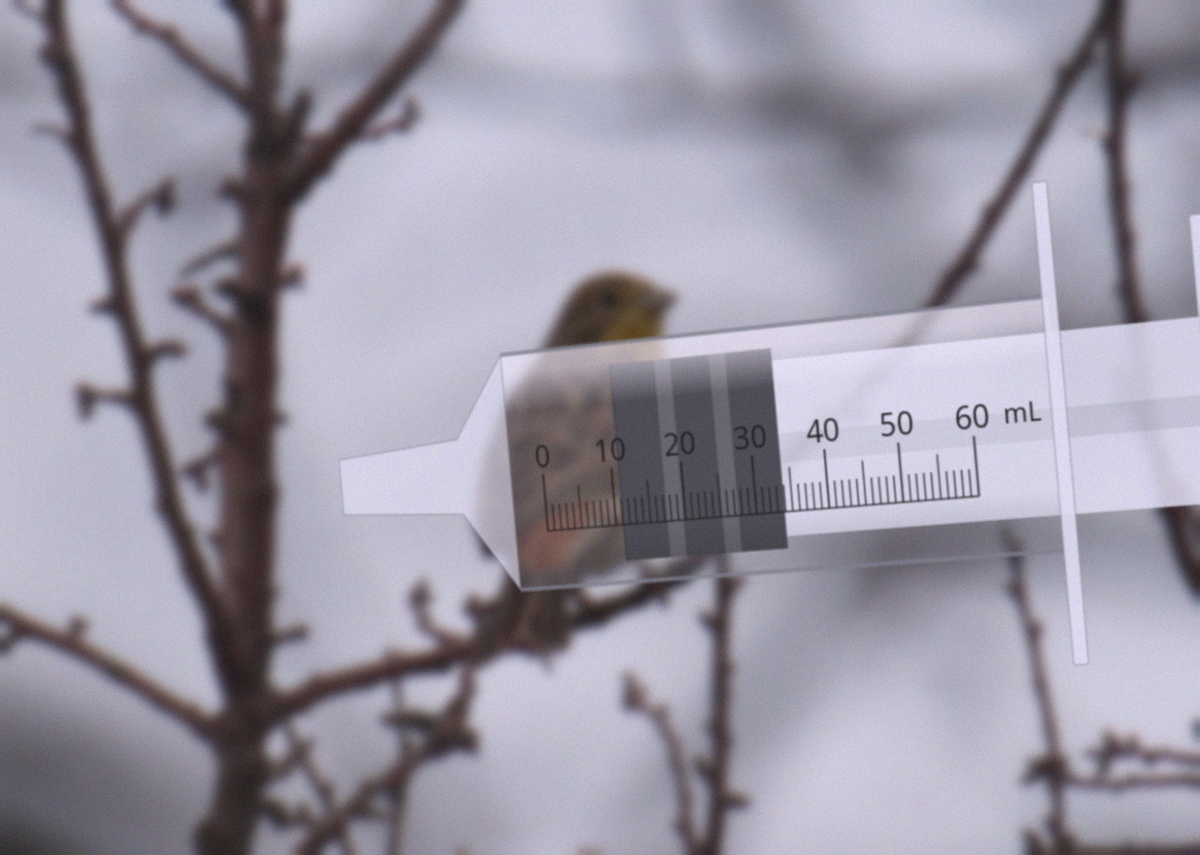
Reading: 11 mL
